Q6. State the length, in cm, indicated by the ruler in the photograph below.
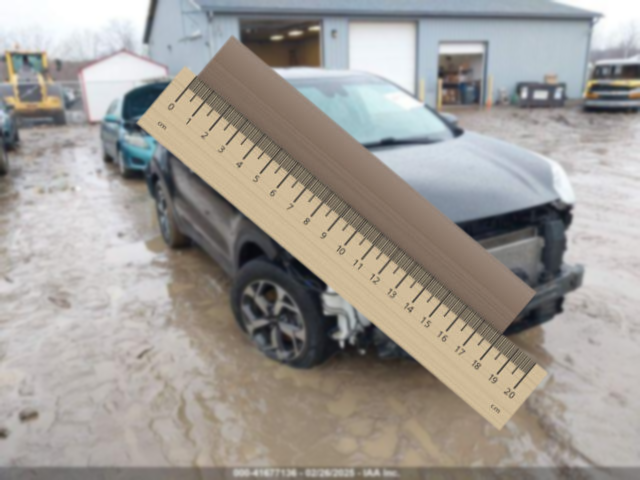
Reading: 18 cm
